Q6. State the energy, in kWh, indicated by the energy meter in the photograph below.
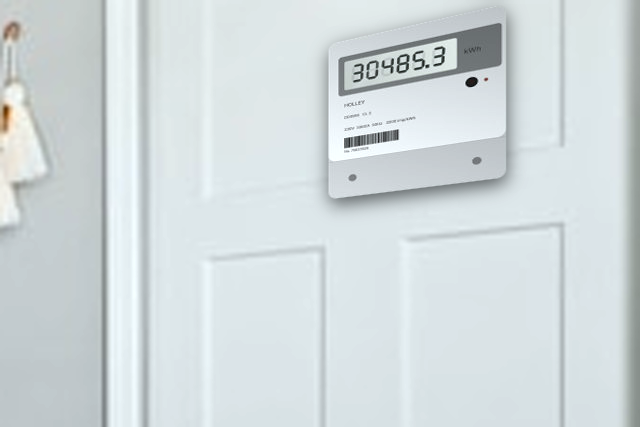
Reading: 30485.3 kWh
